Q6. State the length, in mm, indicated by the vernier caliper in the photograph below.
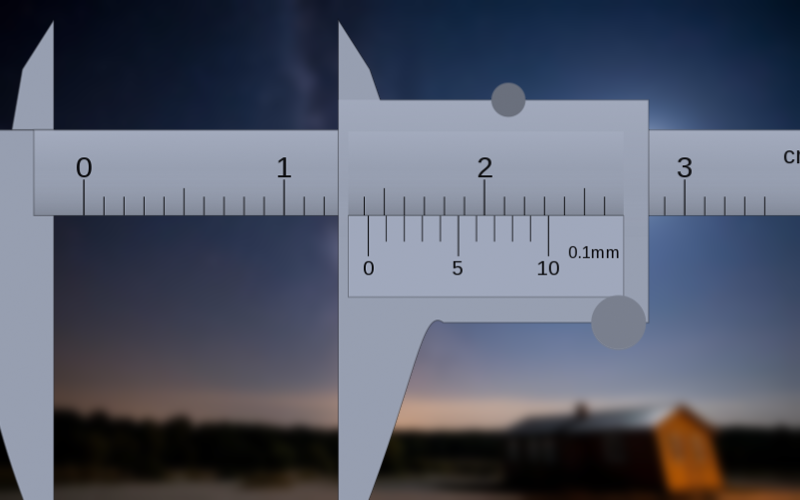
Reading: 14.2 mm
